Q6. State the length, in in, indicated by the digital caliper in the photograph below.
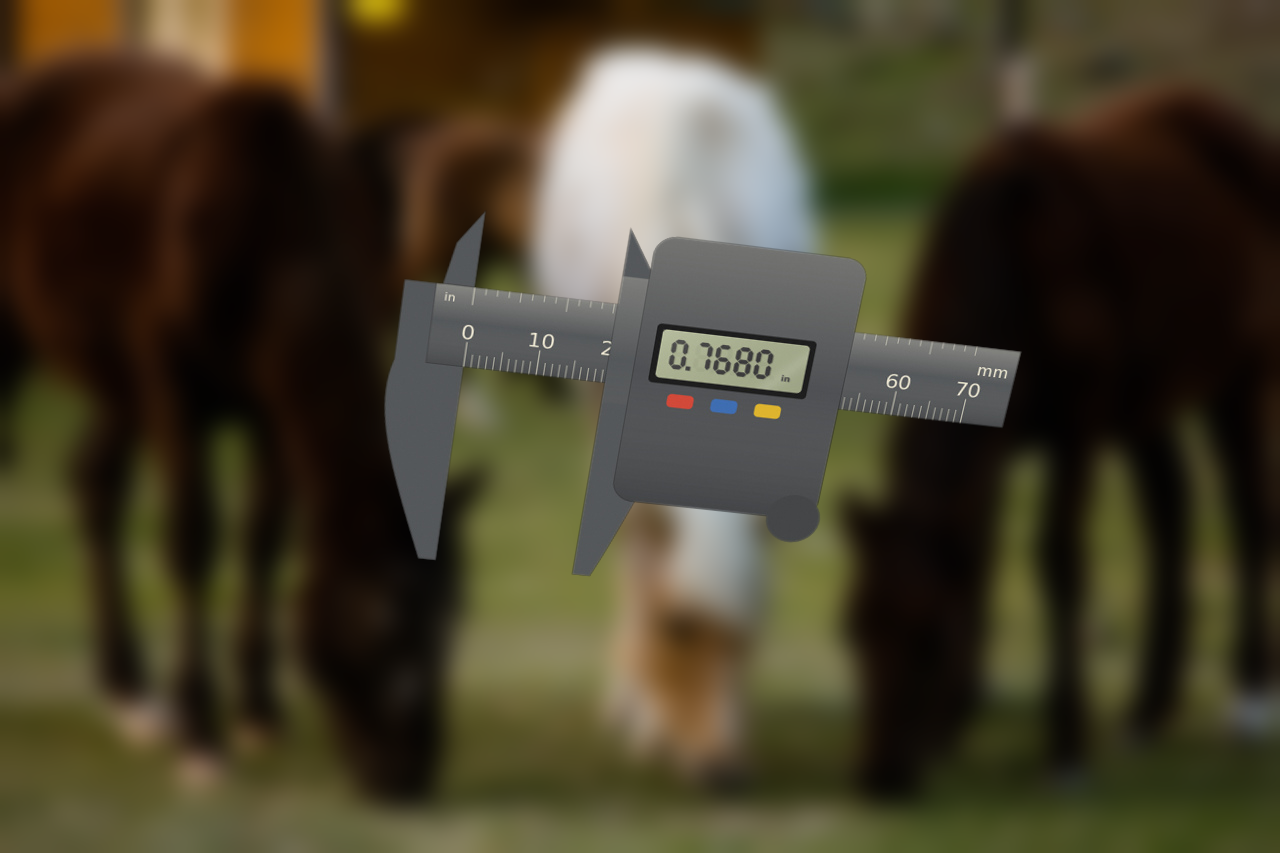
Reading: 0.7680 in
